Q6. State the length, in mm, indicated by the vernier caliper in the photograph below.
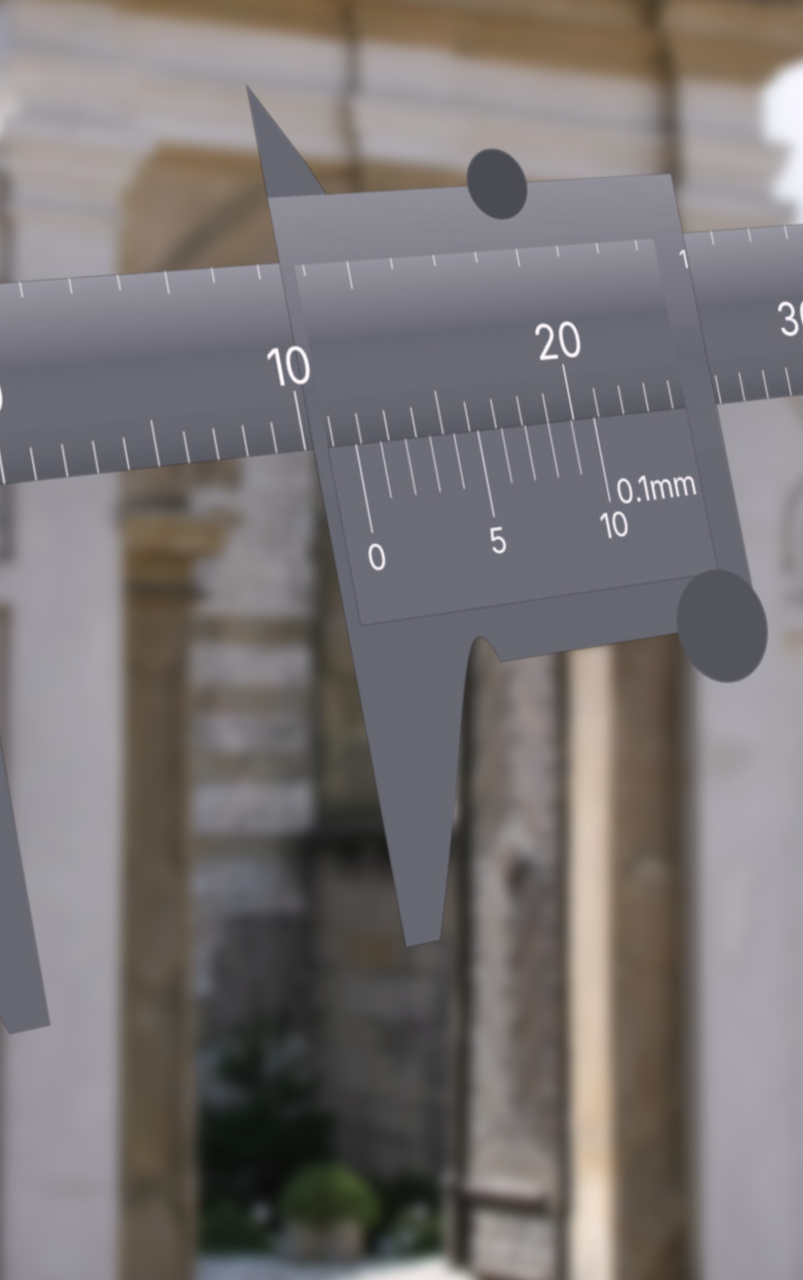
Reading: 11.8 mm
